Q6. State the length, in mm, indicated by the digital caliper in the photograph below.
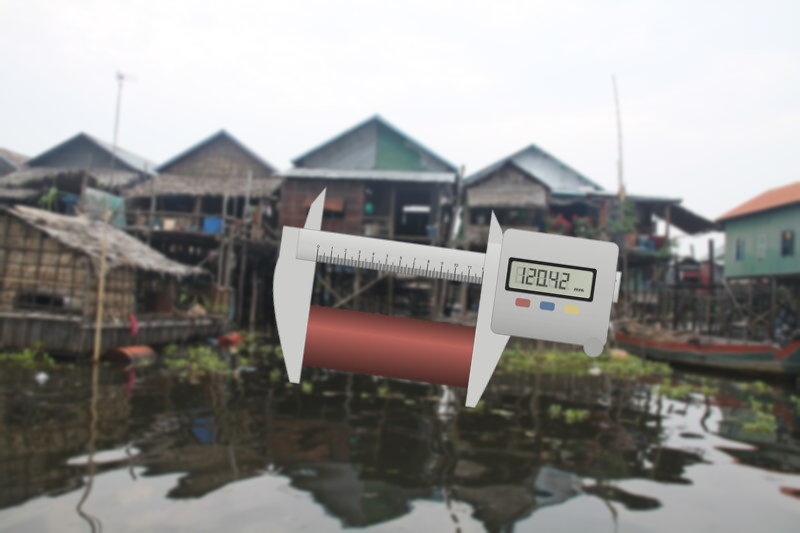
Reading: 120.42 mm
